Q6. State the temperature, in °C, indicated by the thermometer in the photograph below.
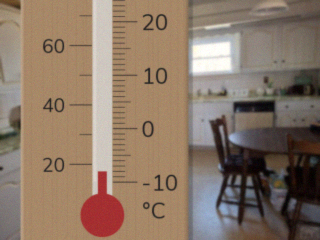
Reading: -8 °C
